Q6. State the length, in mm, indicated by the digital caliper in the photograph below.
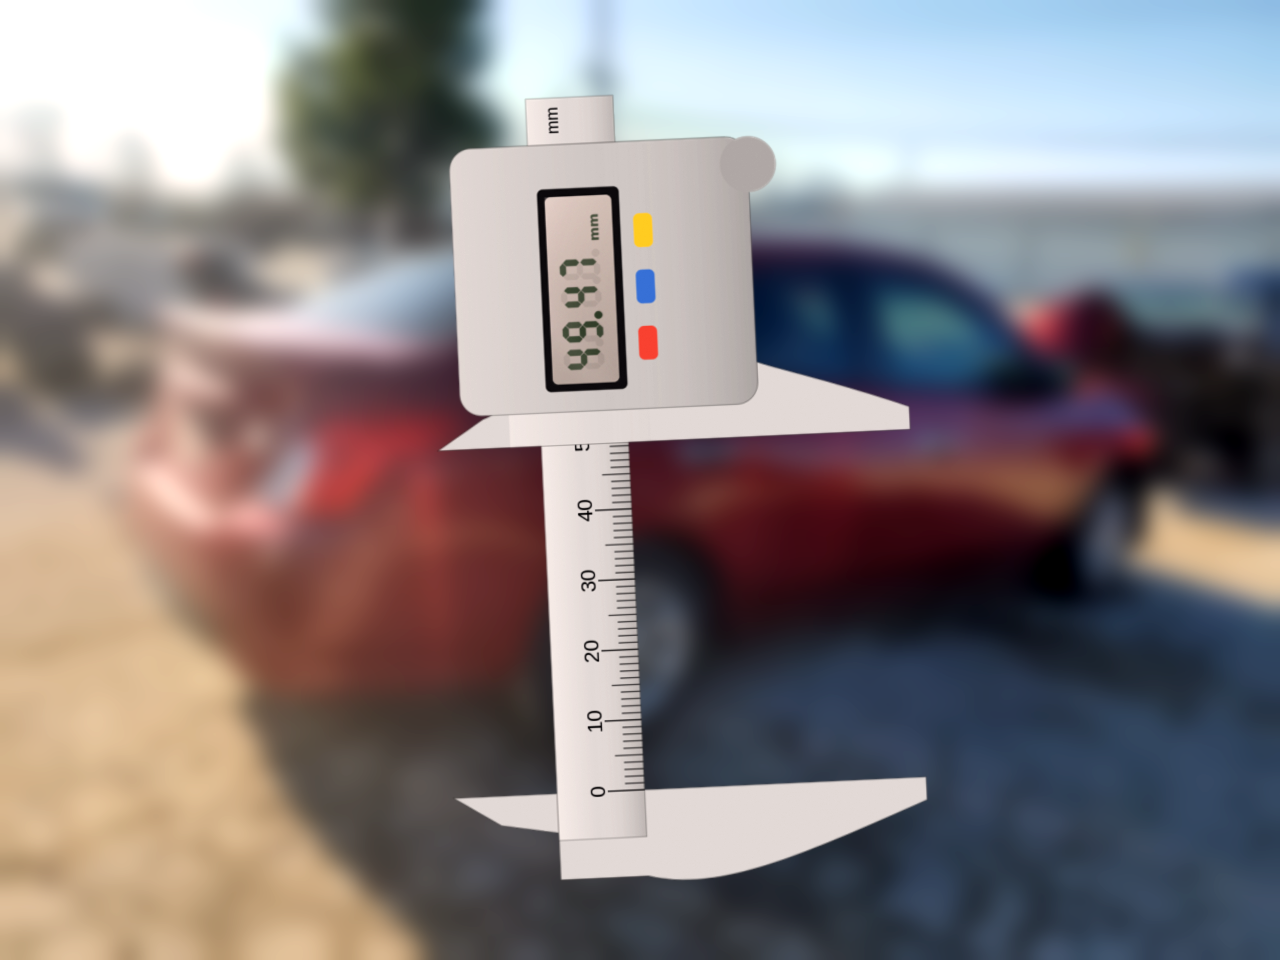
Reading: 49.47 mm
